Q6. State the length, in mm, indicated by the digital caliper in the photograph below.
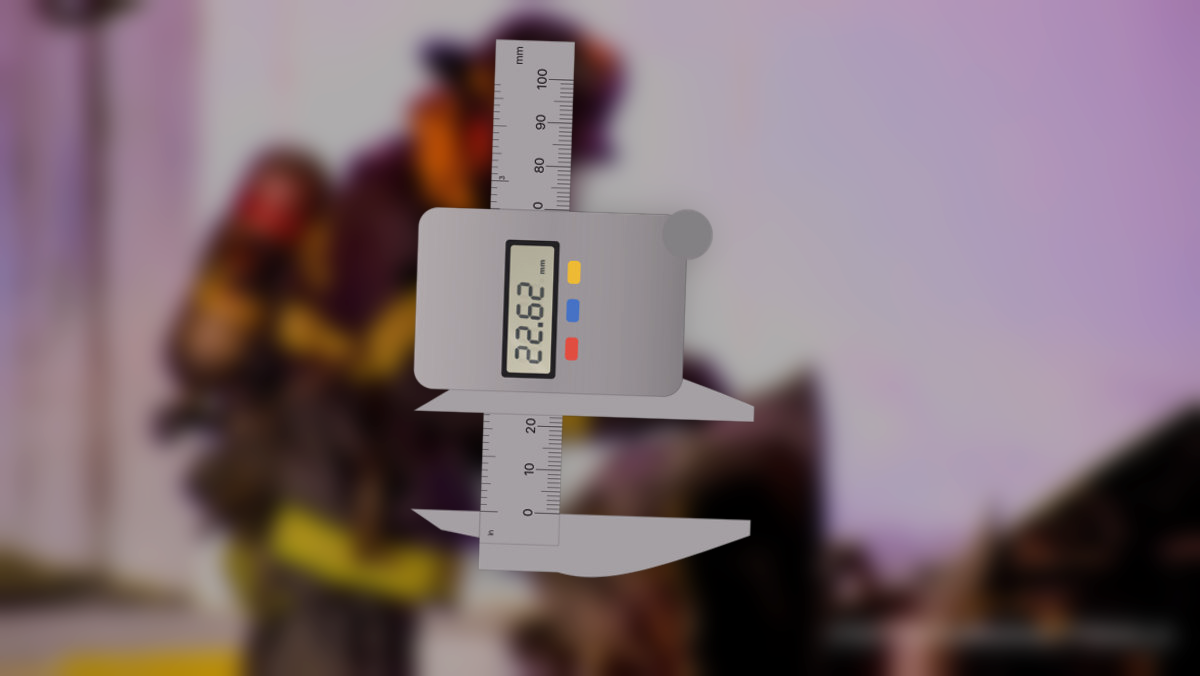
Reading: 22.62 mm
